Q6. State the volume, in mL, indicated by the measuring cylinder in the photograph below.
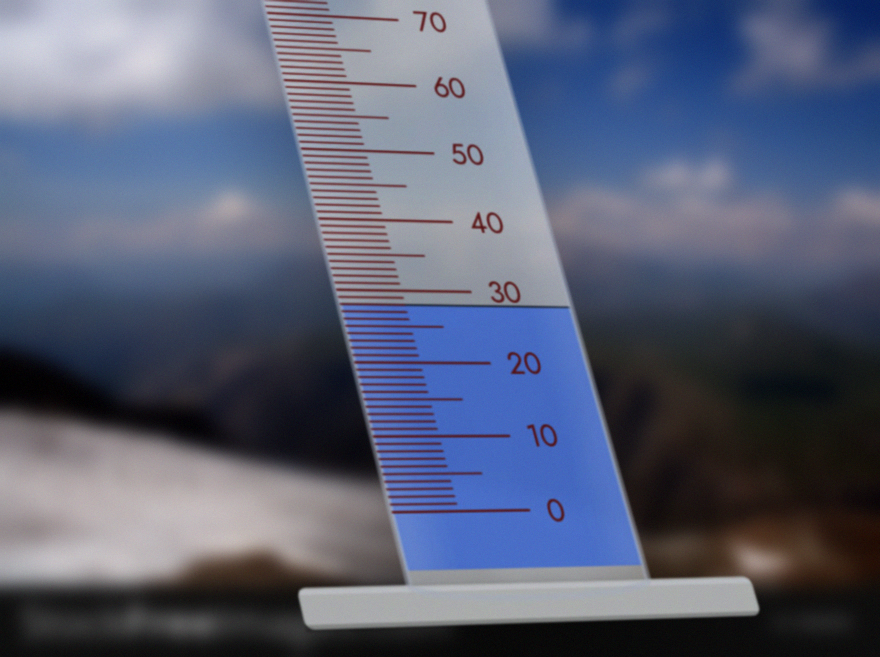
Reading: 28 mL
